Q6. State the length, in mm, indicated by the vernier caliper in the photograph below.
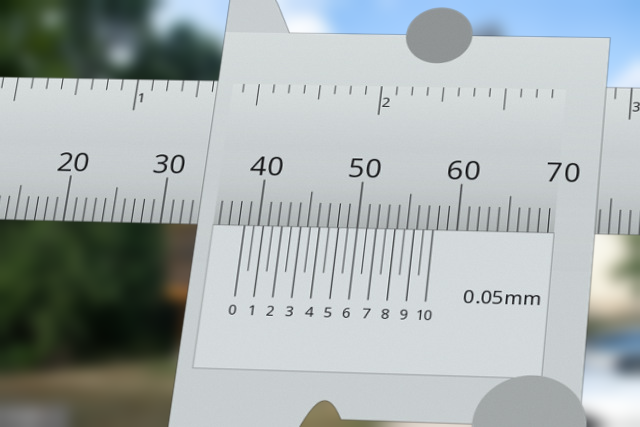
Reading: 38.6 mm
